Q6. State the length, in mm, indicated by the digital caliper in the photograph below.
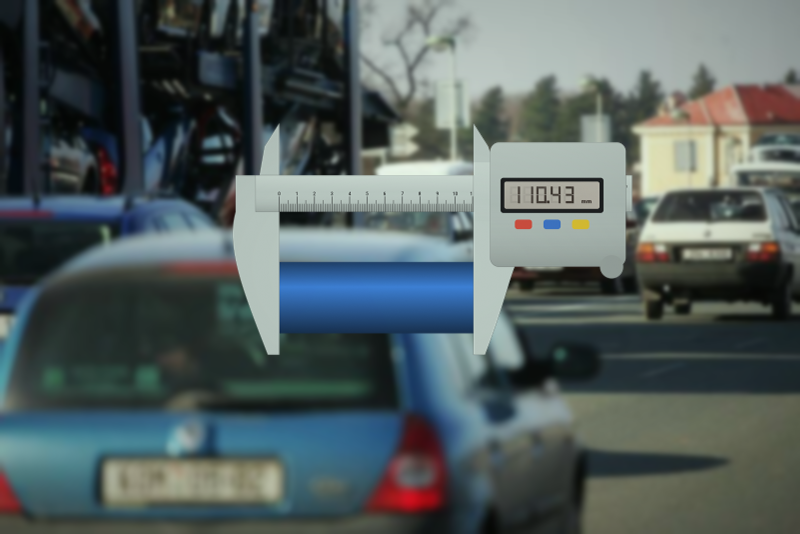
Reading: 110.43 mm
